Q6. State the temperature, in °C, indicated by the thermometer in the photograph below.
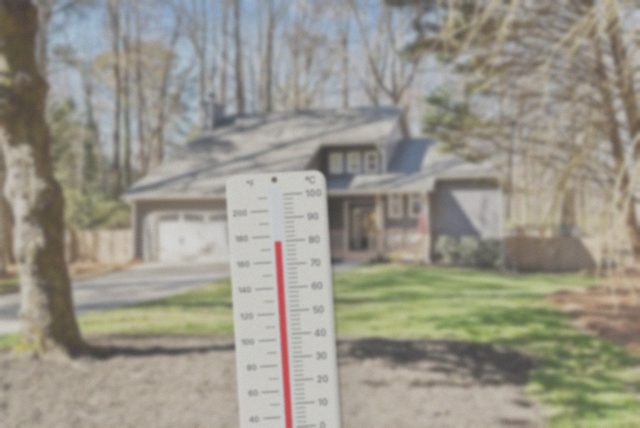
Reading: 80 °C
